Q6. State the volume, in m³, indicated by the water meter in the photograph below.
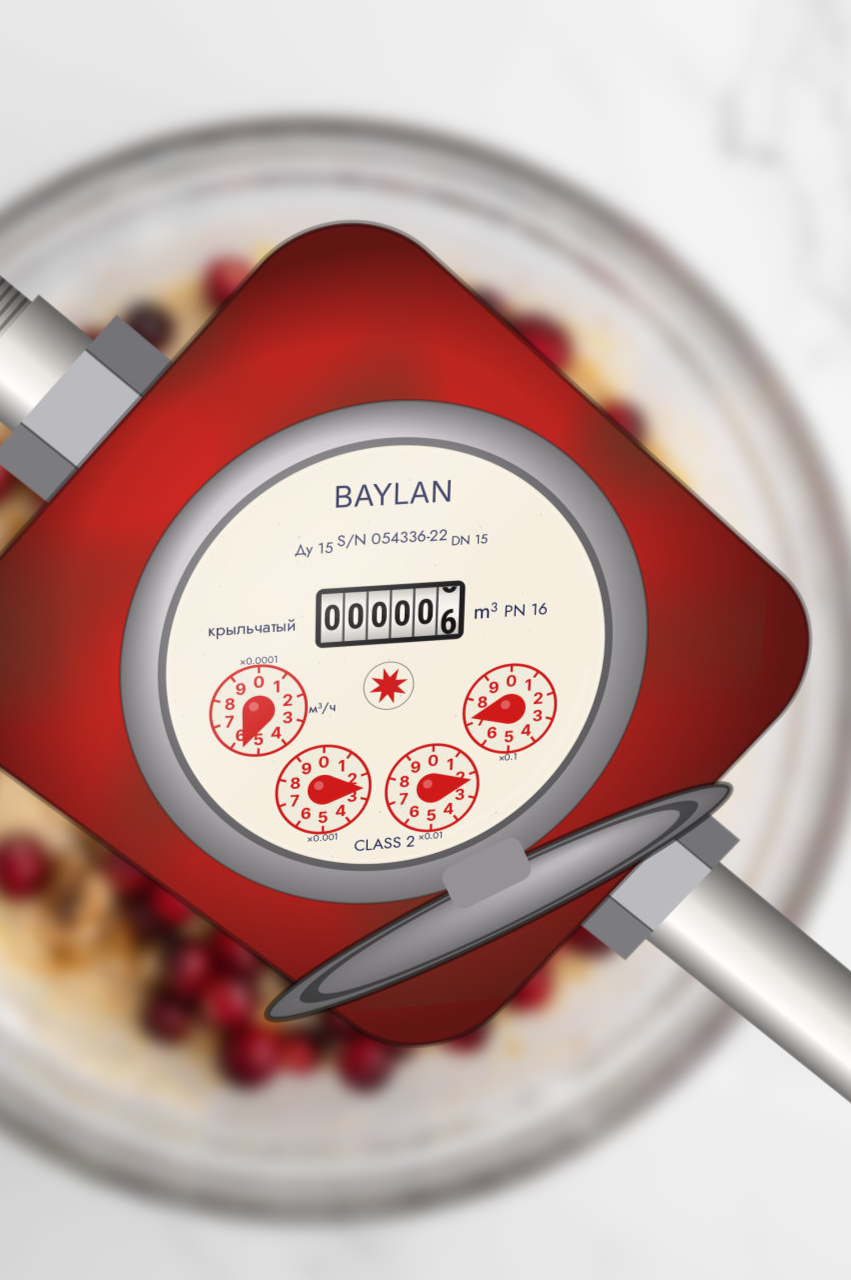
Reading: 5.7225 m³
